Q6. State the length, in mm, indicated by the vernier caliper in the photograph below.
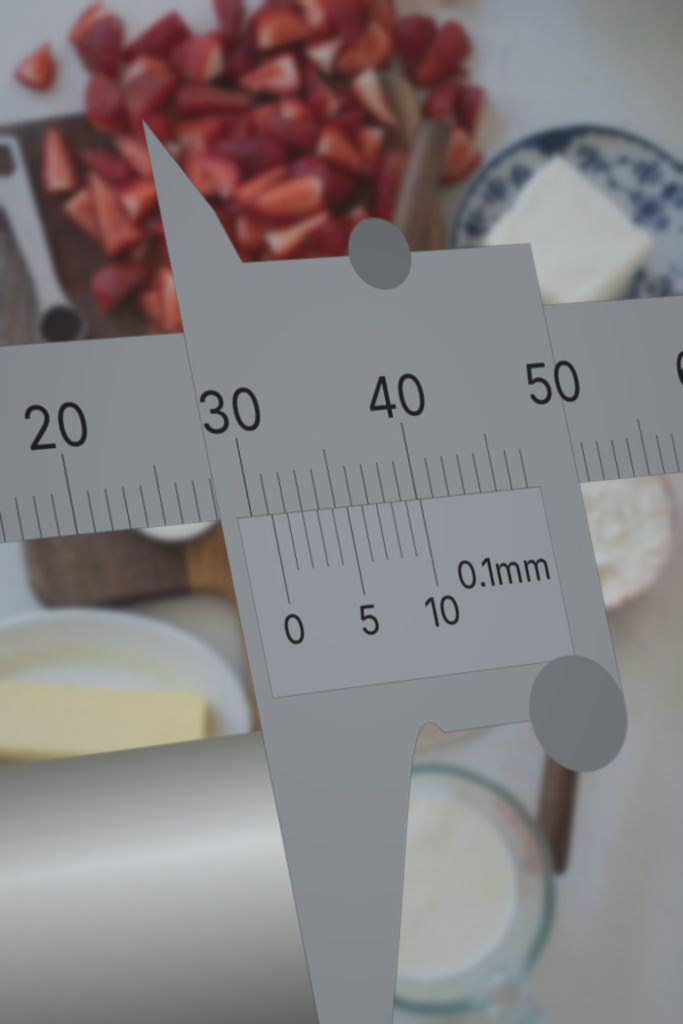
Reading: 31.2 mm
